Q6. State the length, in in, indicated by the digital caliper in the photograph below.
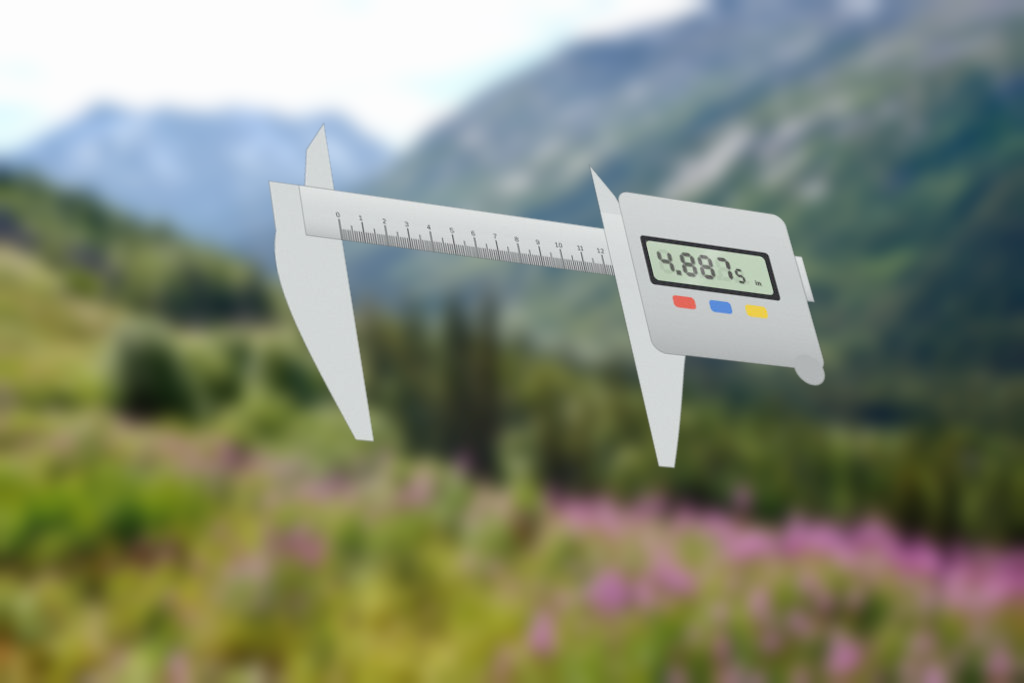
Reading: 4.8875 in
